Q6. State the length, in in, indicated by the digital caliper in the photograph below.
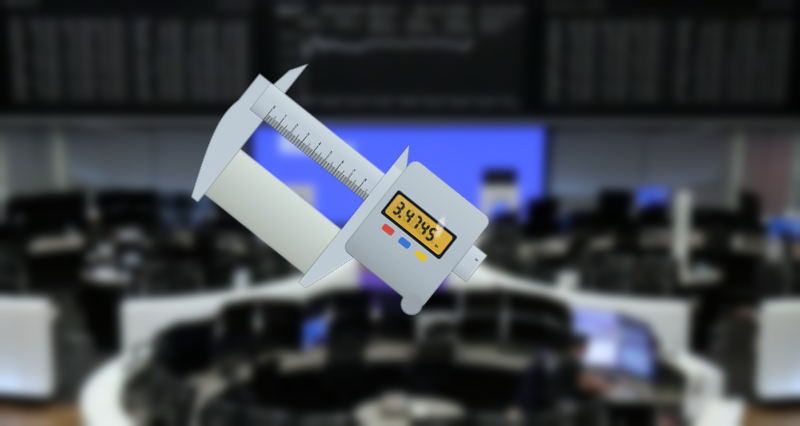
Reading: 3.4745 in
